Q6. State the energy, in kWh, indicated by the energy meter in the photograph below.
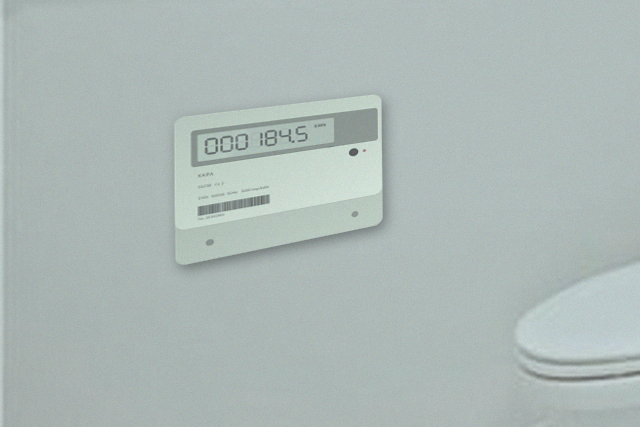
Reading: 184.5 kWh
